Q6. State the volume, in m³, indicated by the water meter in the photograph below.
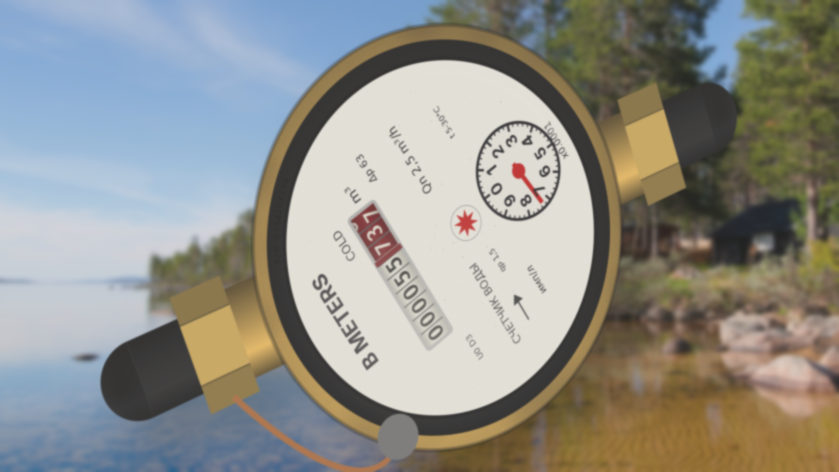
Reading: 55.7367 m³
